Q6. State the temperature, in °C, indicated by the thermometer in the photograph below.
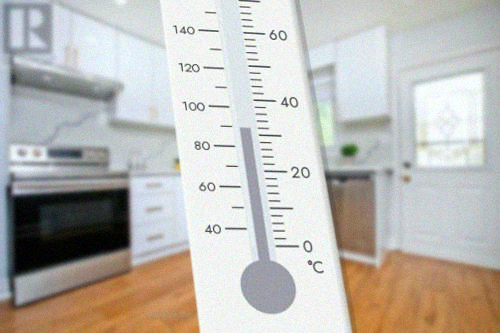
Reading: 32 °C
